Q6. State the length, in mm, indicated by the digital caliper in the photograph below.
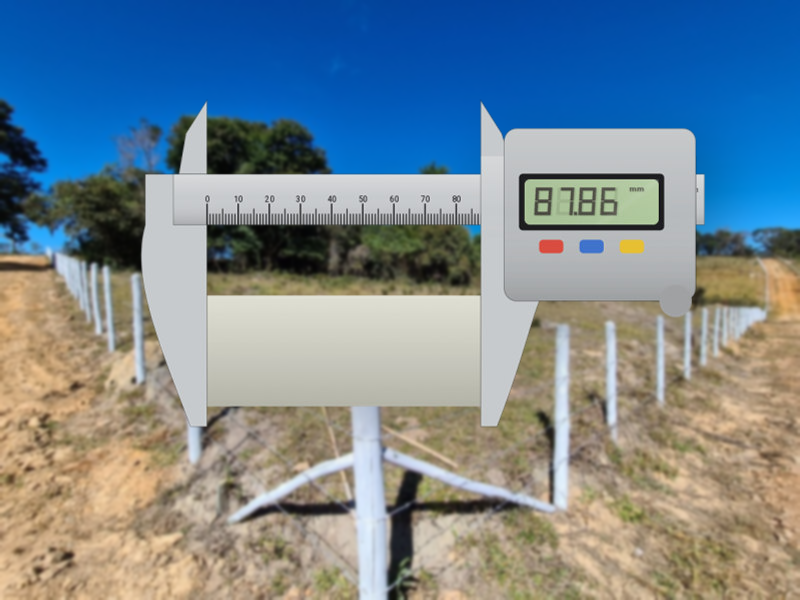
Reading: 87.86 mm
